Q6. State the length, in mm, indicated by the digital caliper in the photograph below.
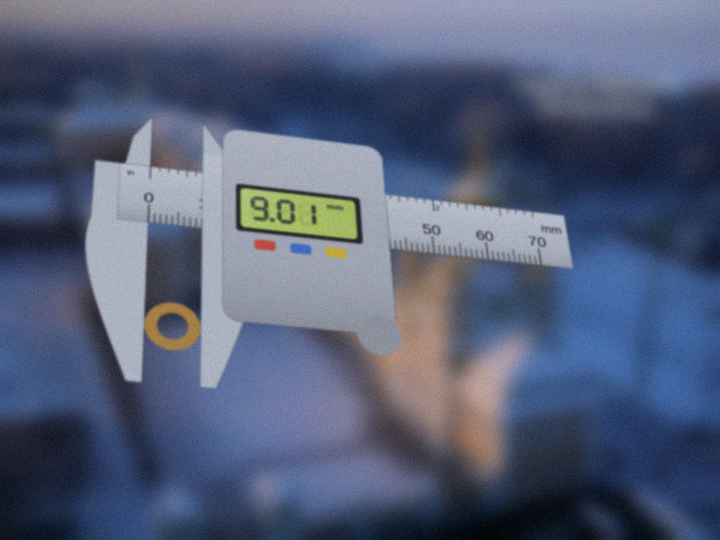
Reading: 9.01 mm
